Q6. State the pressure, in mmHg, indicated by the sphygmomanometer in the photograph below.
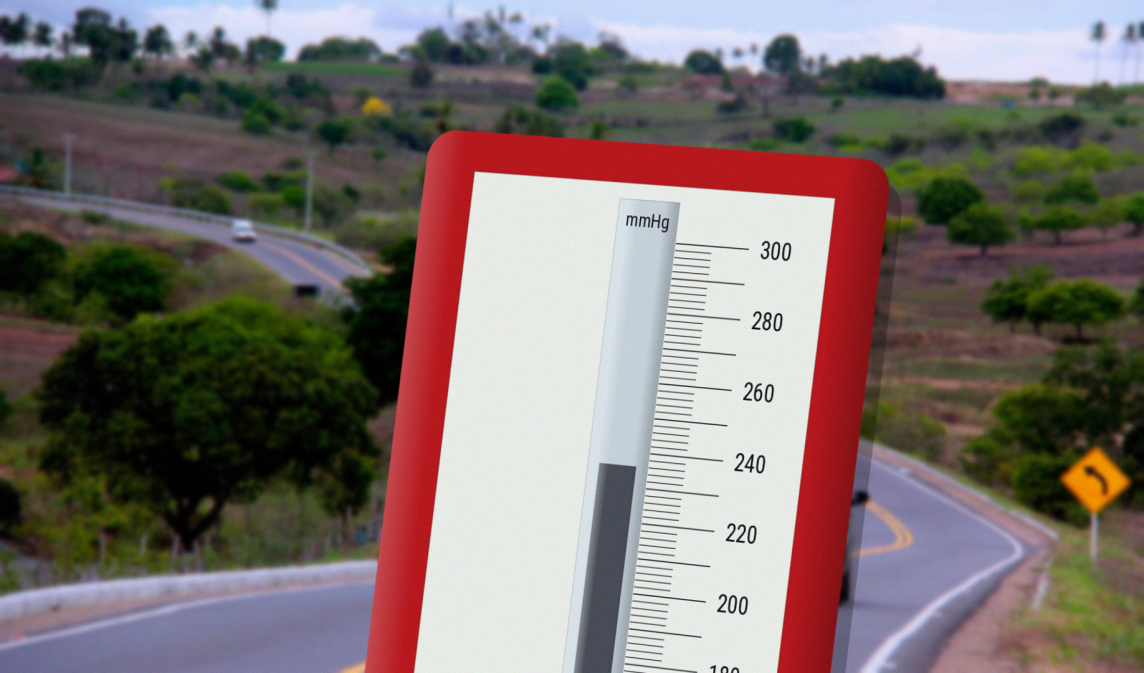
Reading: 236 mmHg
